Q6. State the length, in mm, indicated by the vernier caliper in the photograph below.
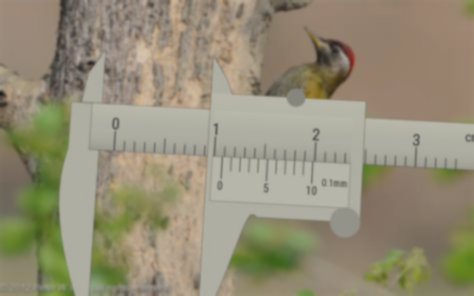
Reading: 10.8 mm
